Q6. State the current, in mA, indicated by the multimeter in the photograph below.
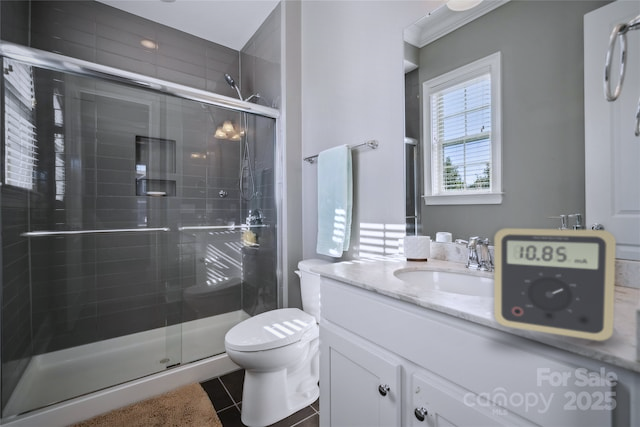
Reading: 10.85 mA
